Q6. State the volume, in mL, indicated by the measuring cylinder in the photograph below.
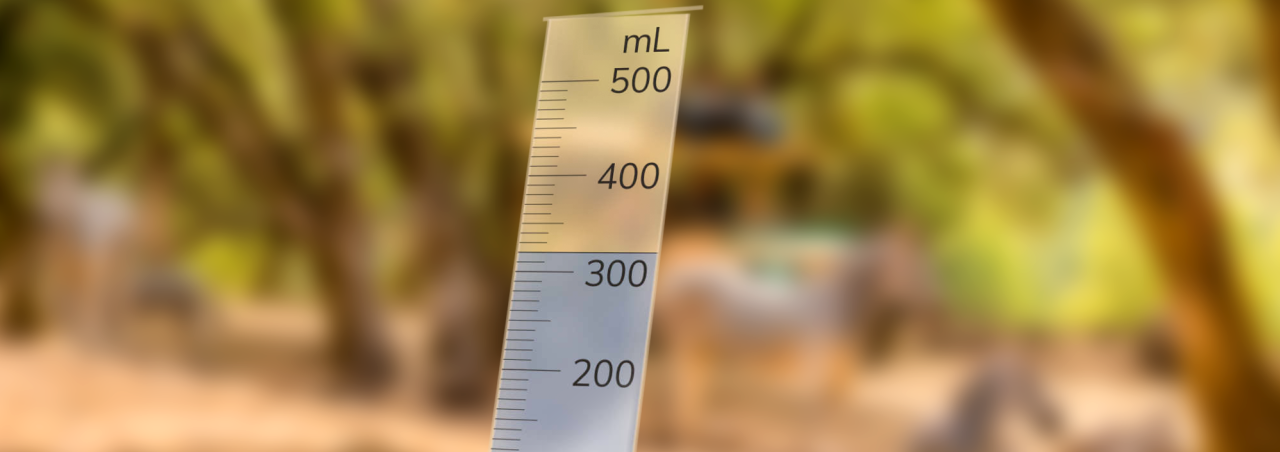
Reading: 320 mL
